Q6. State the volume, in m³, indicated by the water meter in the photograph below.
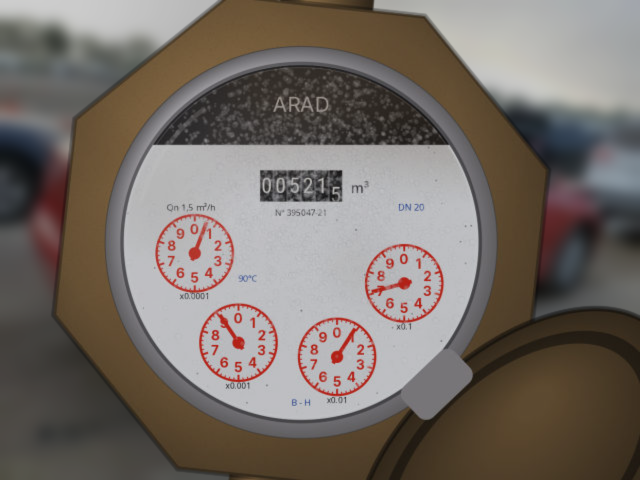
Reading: 5214.7090 m³
